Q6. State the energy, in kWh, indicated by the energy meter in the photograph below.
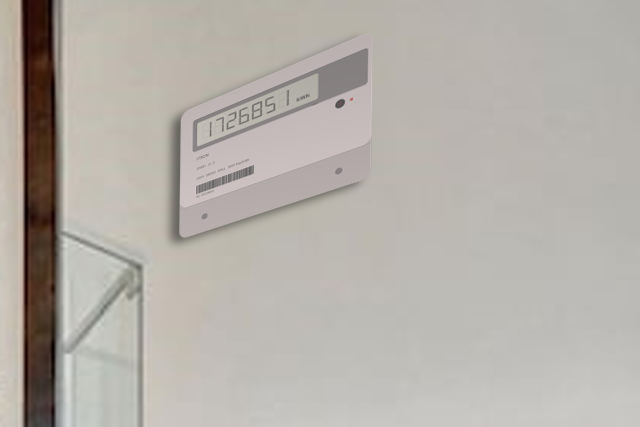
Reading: 1726851 kWh
